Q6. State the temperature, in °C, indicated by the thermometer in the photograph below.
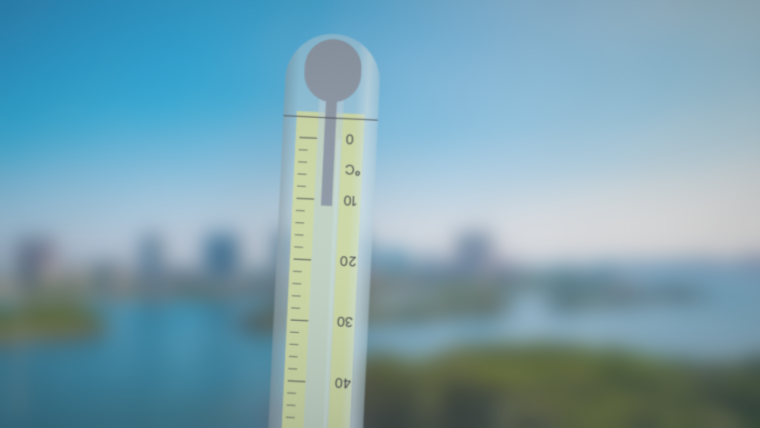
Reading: 11 °C
